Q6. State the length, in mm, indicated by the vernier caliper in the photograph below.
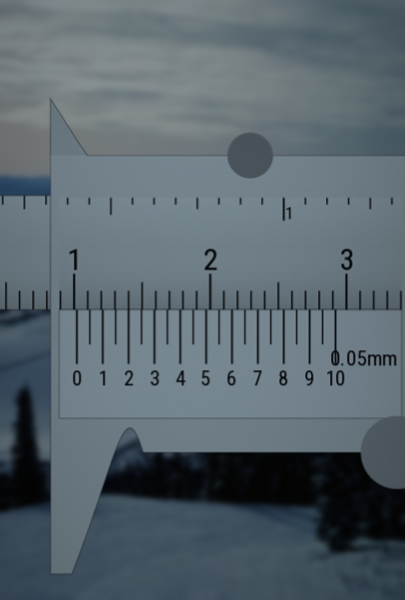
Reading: 10.2 mm
